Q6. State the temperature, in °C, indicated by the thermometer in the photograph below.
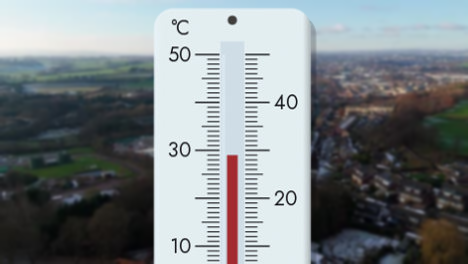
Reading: 29 °C
